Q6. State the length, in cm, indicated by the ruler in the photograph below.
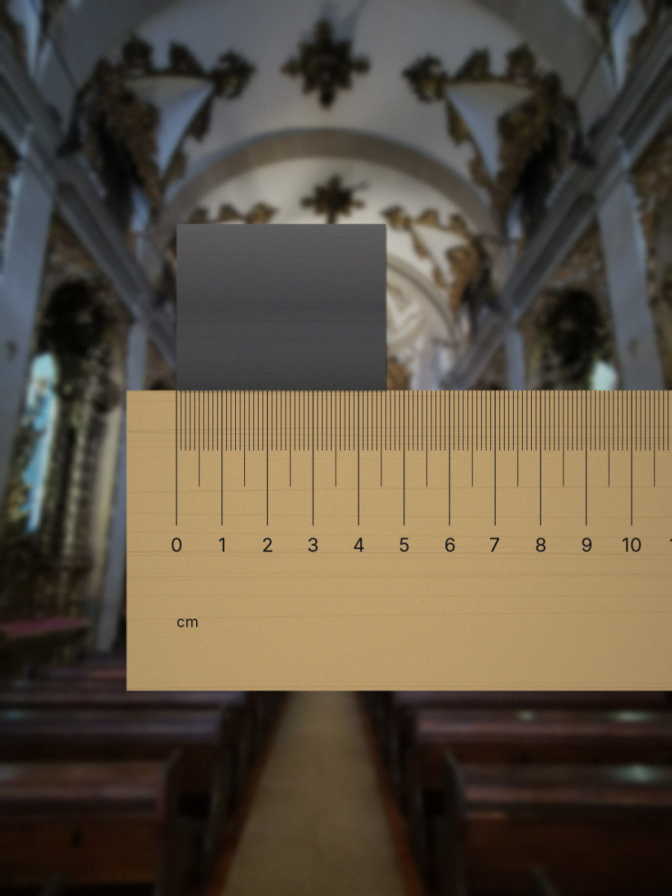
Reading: 4.6 cm
